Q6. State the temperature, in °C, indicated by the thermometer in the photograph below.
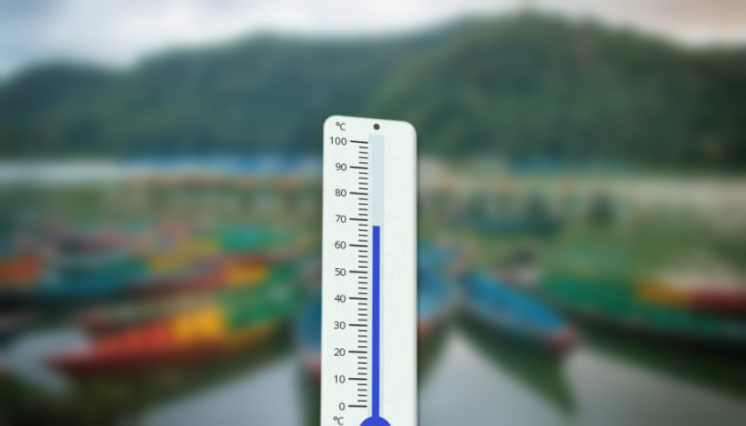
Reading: 68 °C
